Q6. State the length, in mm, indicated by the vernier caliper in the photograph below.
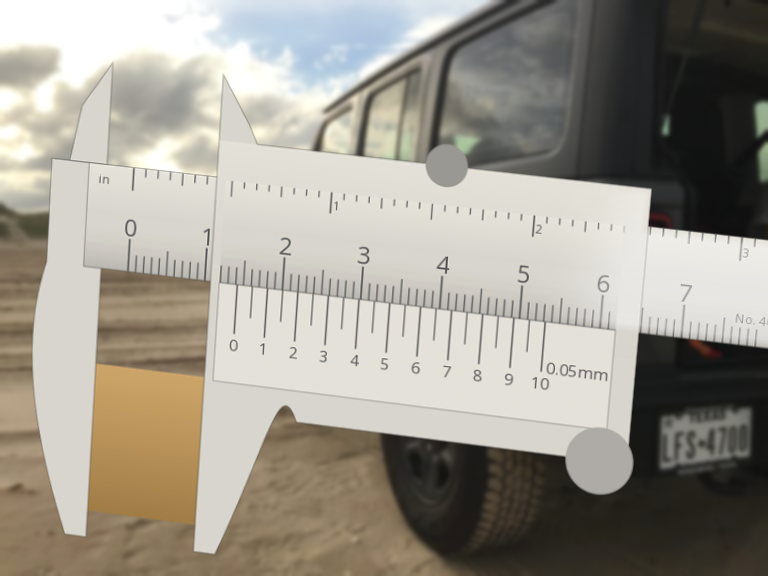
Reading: 14.2 mm
